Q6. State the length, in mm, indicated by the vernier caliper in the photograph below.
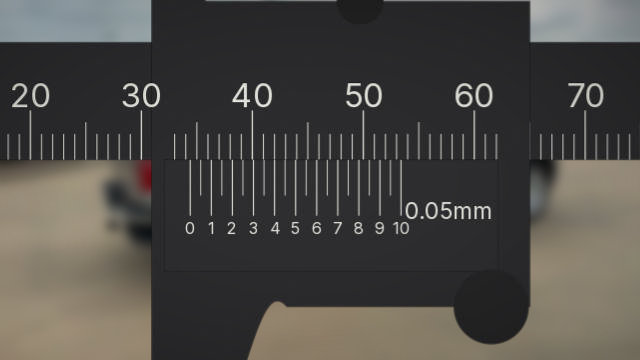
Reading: 34.4 mm
